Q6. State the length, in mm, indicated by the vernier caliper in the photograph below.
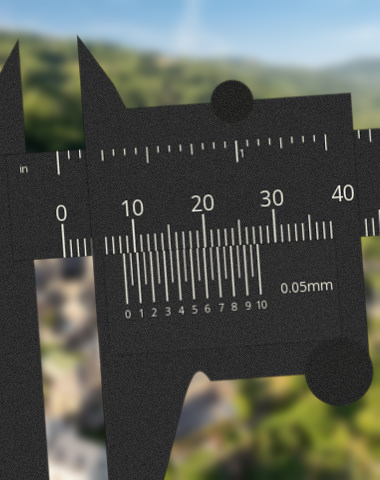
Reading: 8.4 mm
